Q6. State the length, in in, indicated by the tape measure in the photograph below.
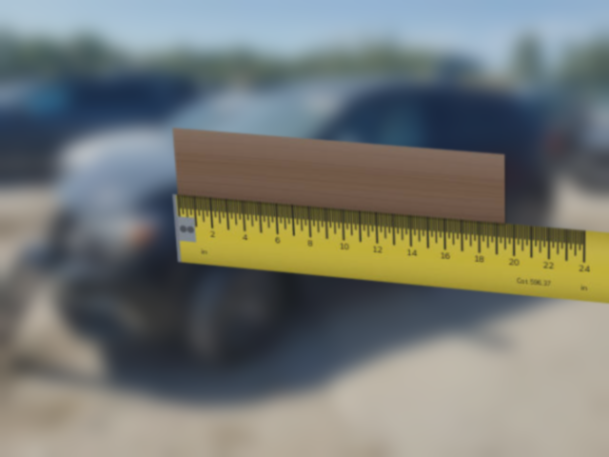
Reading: 19.5 in
